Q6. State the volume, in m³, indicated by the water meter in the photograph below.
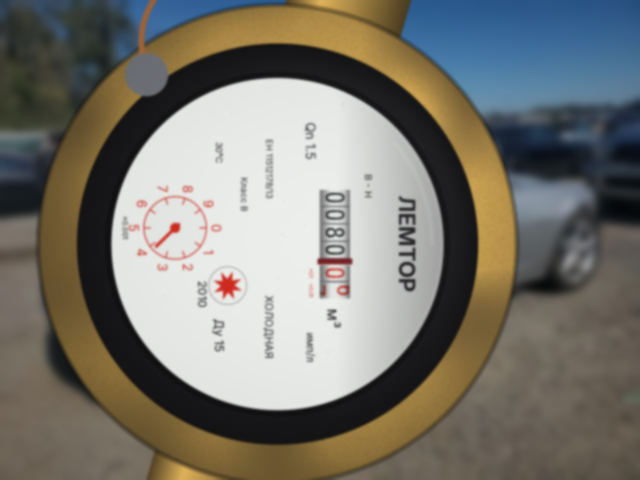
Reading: 80.063 m³
